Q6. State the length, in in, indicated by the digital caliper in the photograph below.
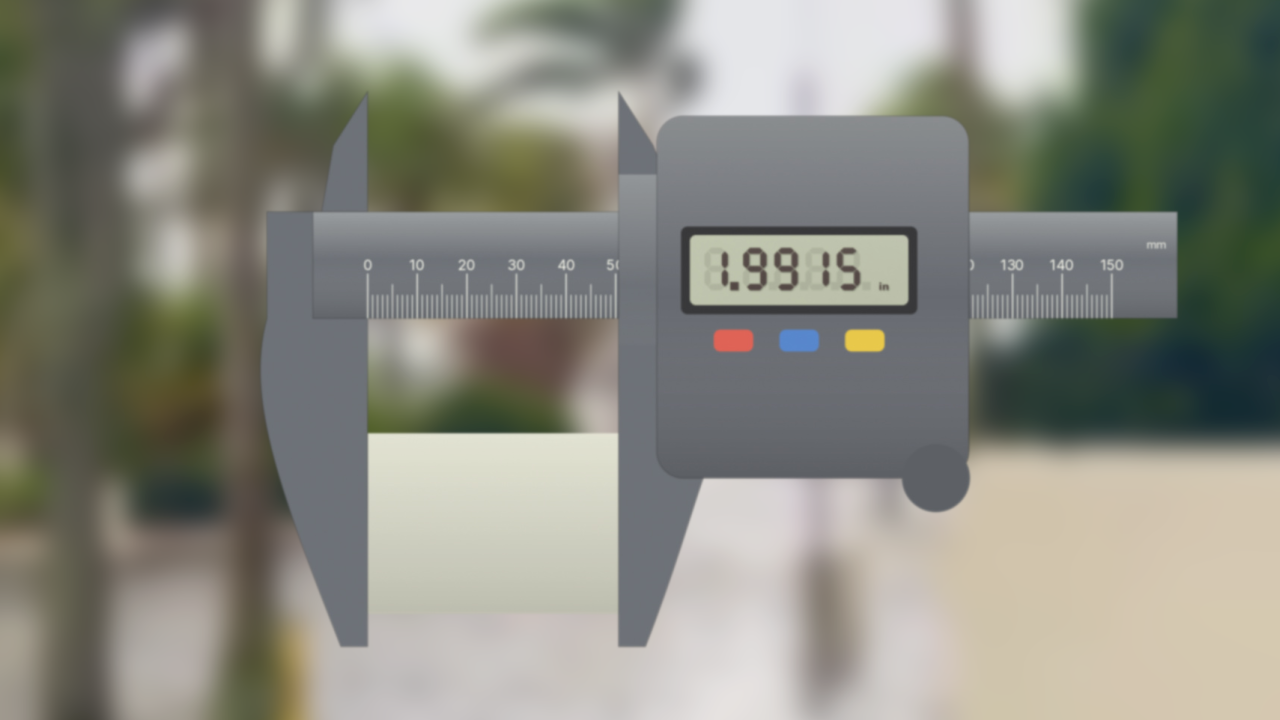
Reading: 1.9915 in
